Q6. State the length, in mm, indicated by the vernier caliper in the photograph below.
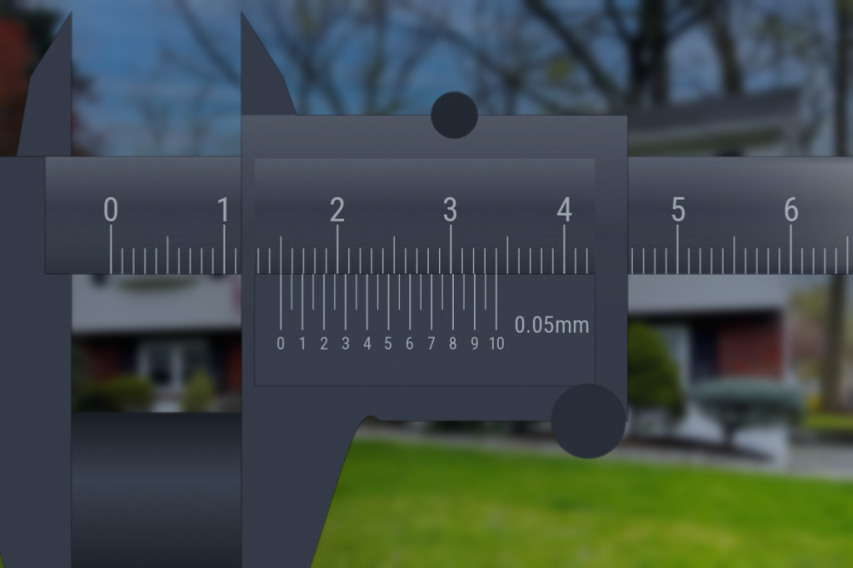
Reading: 15.0 mm
